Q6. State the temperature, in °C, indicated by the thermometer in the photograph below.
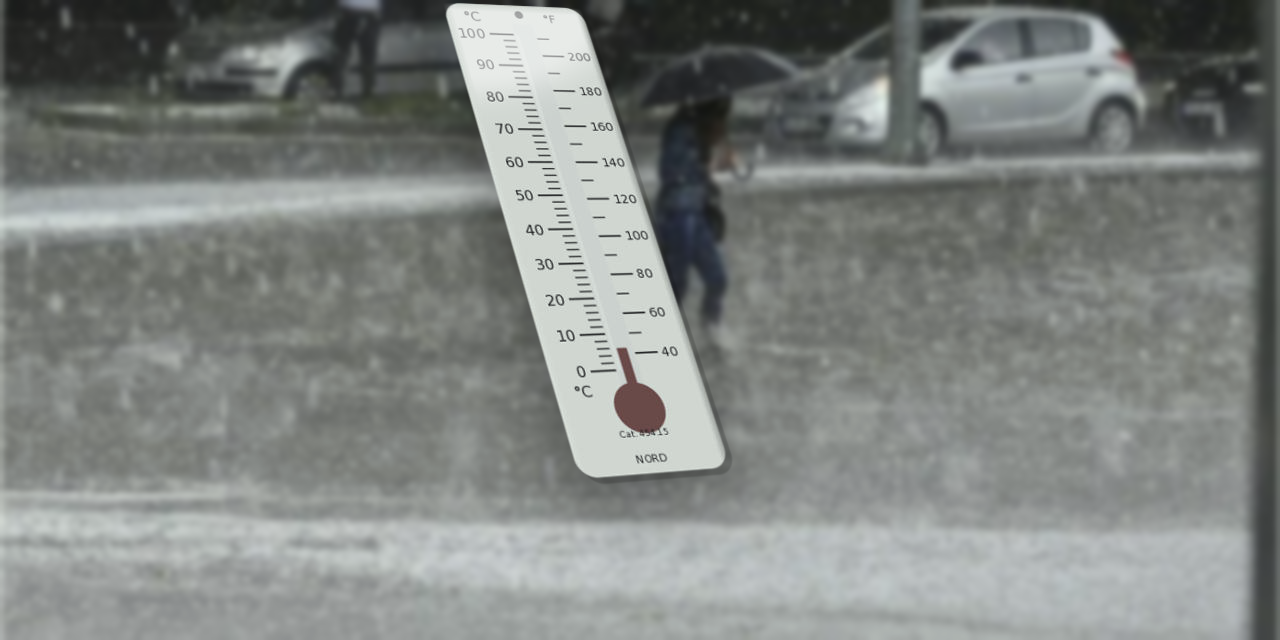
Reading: 6 °C
